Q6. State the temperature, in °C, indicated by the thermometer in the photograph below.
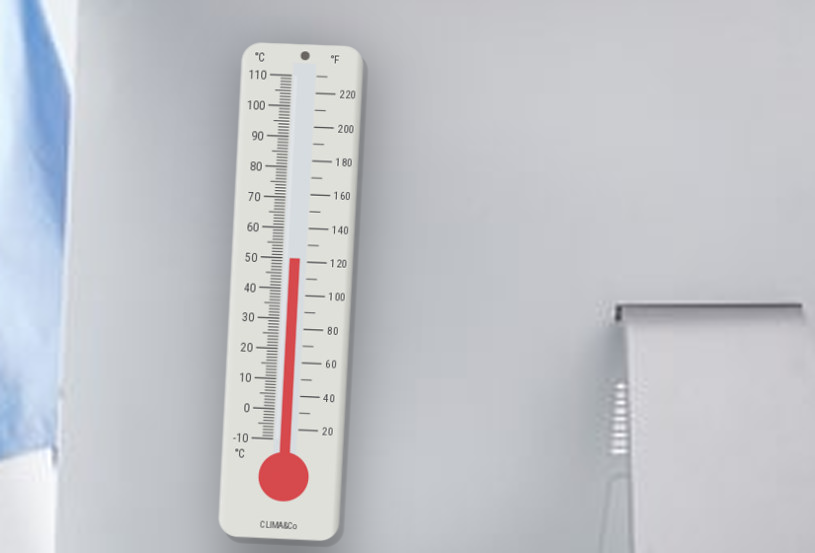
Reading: 50 °C
